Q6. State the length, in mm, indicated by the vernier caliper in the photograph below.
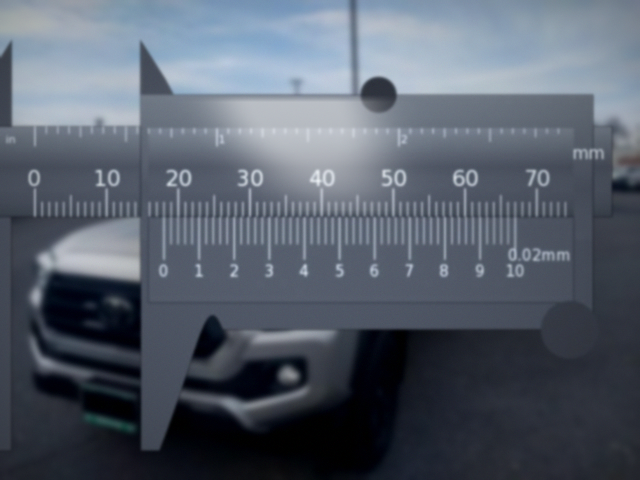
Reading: 18.0 mm
